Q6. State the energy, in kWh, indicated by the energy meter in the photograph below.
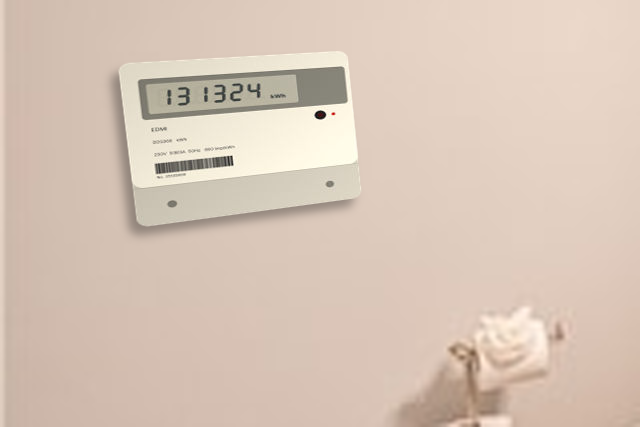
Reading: 131324 kWh
